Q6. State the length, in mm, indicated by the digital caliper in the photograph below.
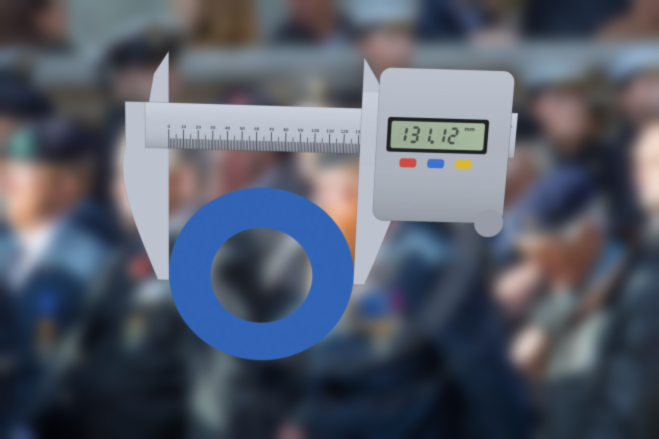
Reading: 131.12 mm
